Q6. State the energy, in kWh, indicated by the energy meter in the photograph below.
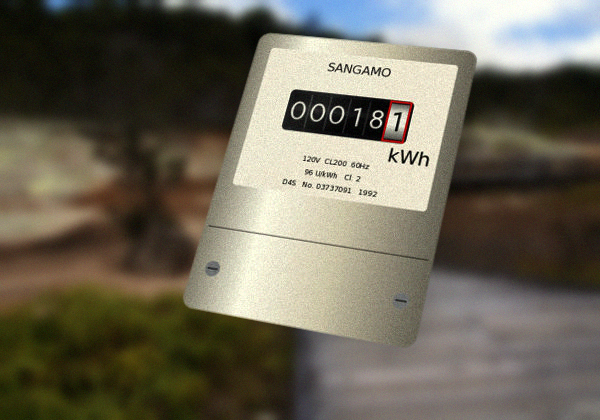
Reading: 18.1 kWh
